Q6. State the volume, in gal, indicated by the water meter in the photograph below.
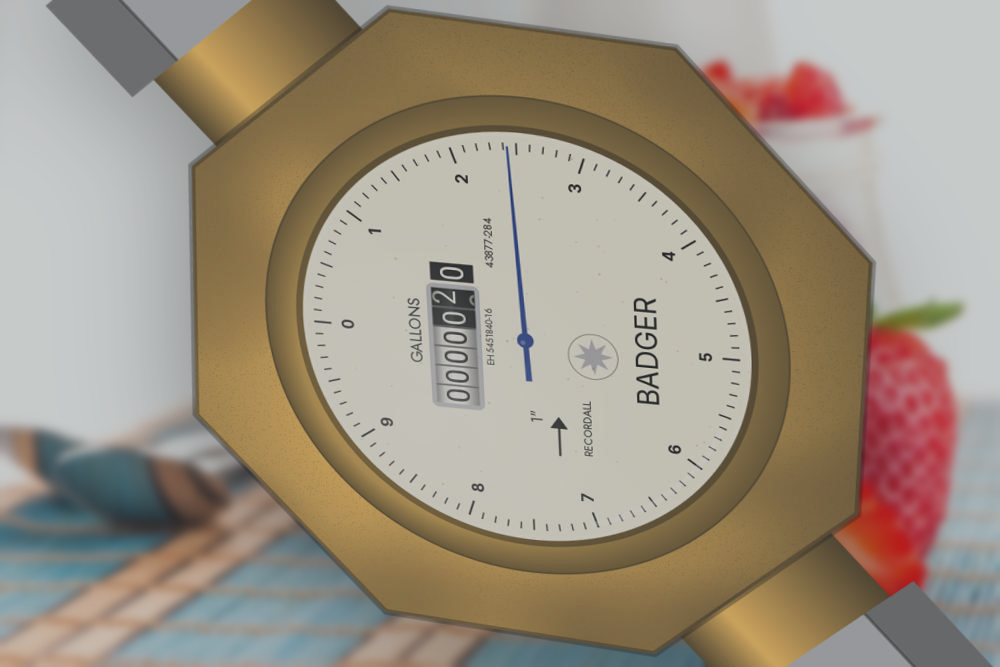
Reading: 22.4 gal
